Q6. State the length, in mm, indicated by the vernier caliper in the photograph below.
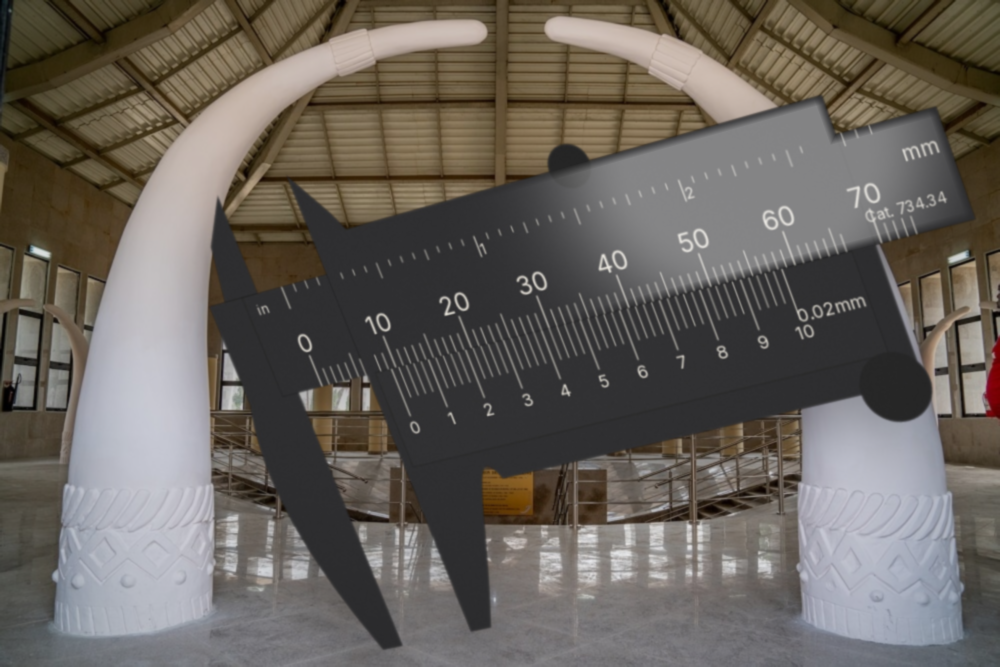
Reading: 9.4 mm
